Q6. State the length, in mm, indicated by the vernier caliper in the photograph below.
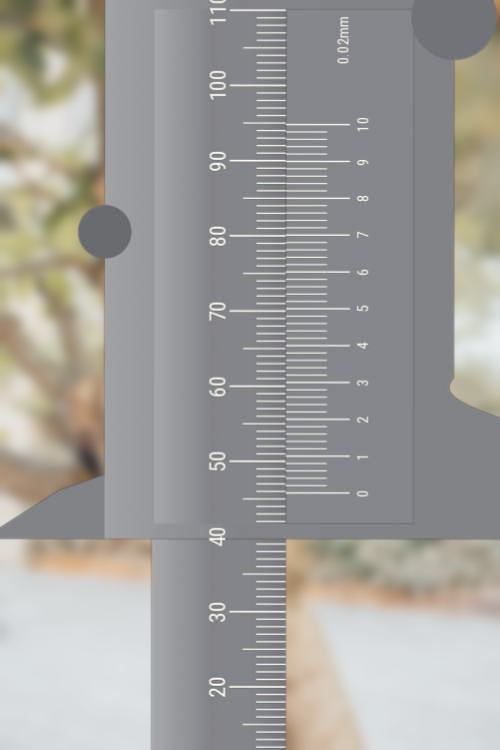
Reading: 45.8 mm
